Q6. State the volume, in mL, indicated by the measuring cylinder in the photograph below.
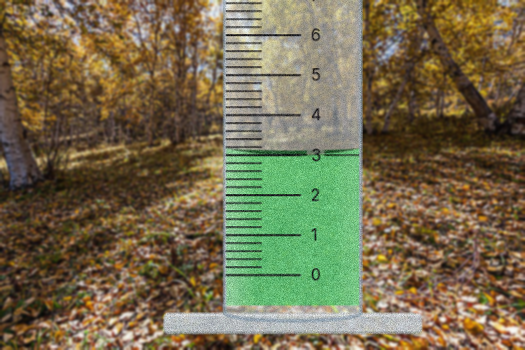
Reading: 3 mL
